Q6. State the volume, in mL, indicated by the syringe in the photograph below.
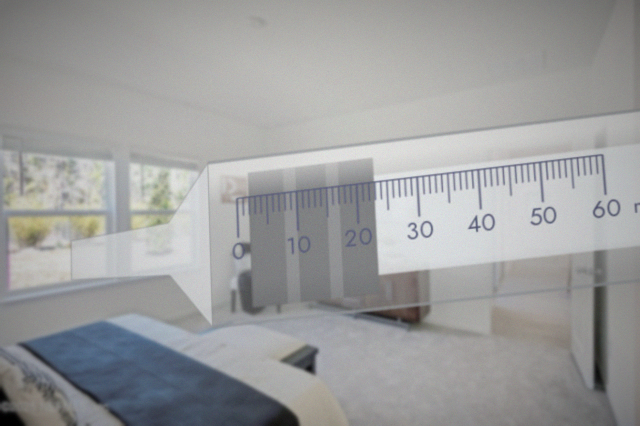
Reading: 2 mL
